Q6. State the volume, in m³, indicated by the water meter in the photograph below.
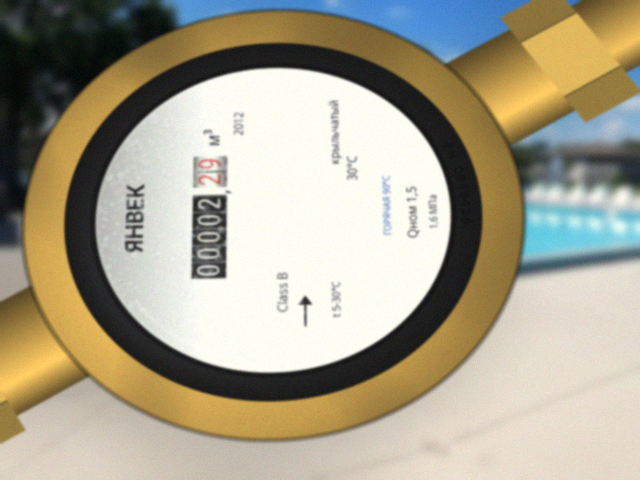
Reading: 2.29 m³
